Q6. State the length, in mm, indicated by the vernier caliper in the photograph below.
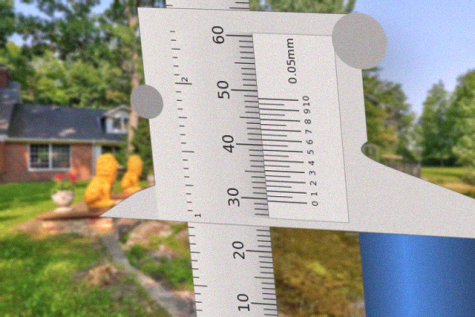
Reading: 29.6 mm
